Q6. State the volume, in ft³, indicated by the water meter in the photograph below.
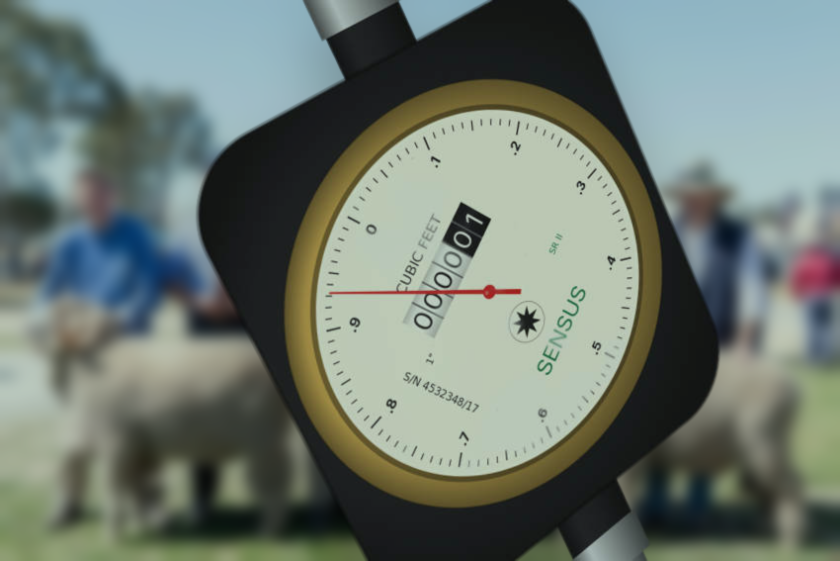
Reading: 0.93 ft³
